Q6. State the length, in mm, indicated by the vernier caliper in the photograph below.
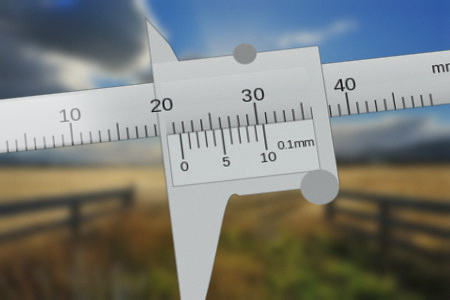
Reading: 21.6 mm
